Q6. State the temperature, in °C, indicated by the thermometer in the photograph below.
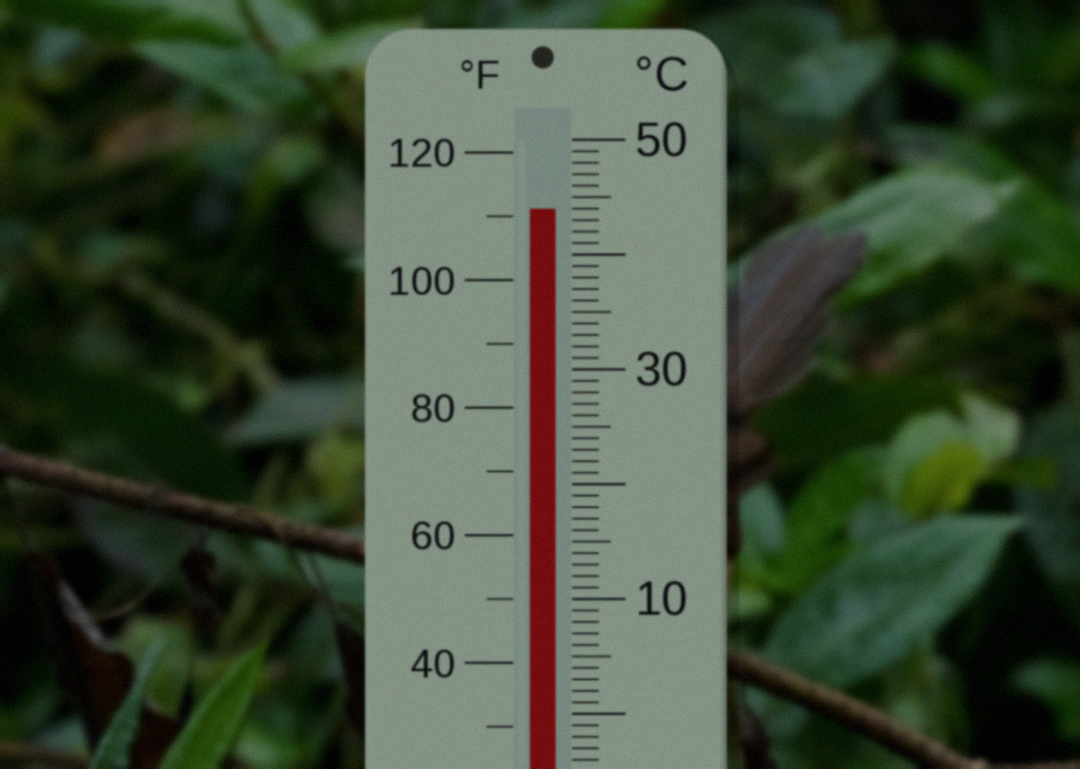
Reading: 44 °C
